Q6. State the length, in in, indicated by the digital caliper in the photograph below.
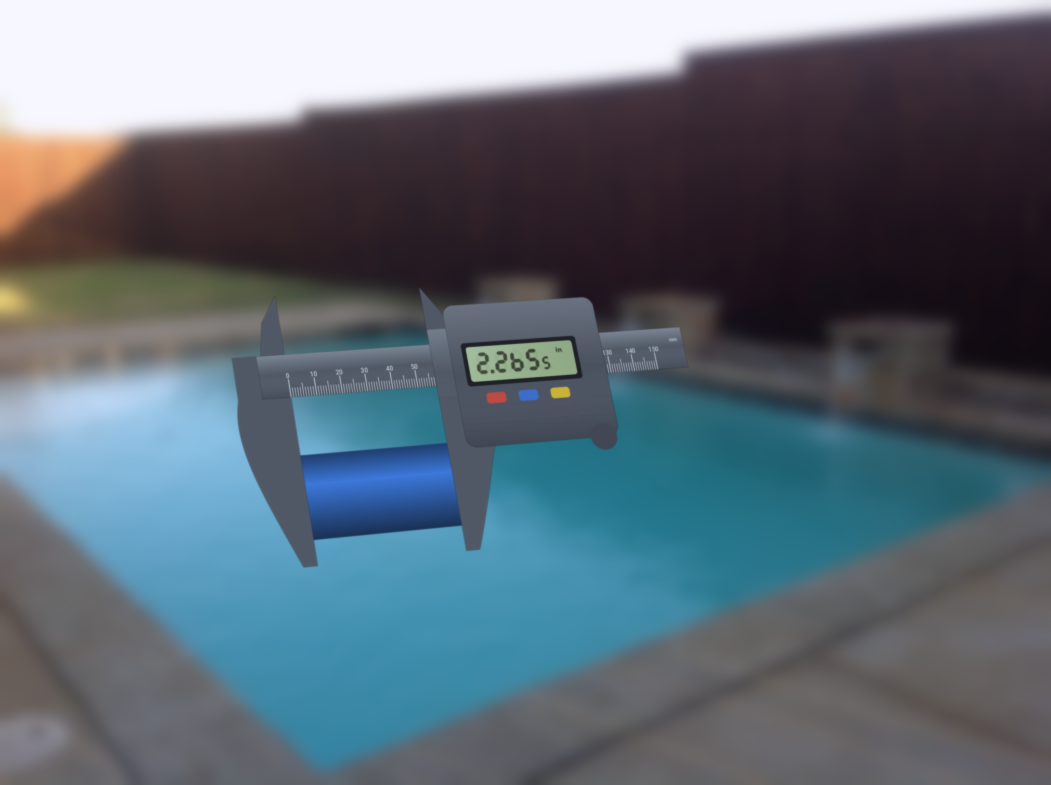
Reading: 2.2655 in
